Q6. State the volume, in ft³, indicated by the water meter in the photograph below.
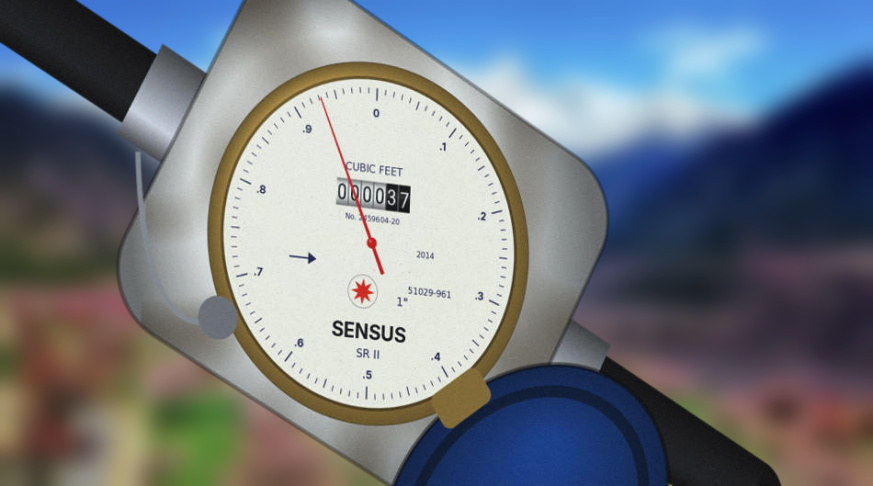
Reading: 36.93 ft³
